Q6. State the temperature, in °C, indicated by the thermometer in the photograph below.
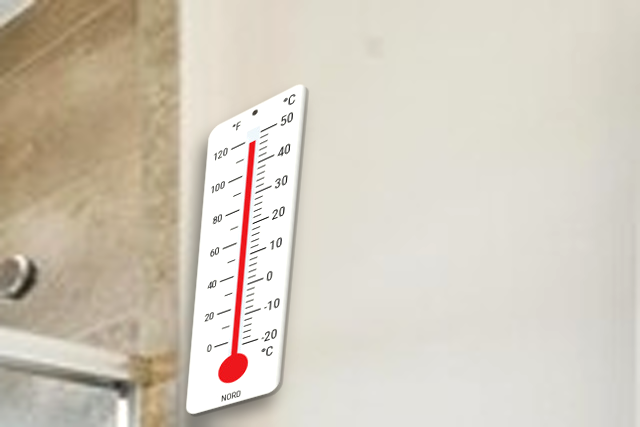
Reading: 48 °C
